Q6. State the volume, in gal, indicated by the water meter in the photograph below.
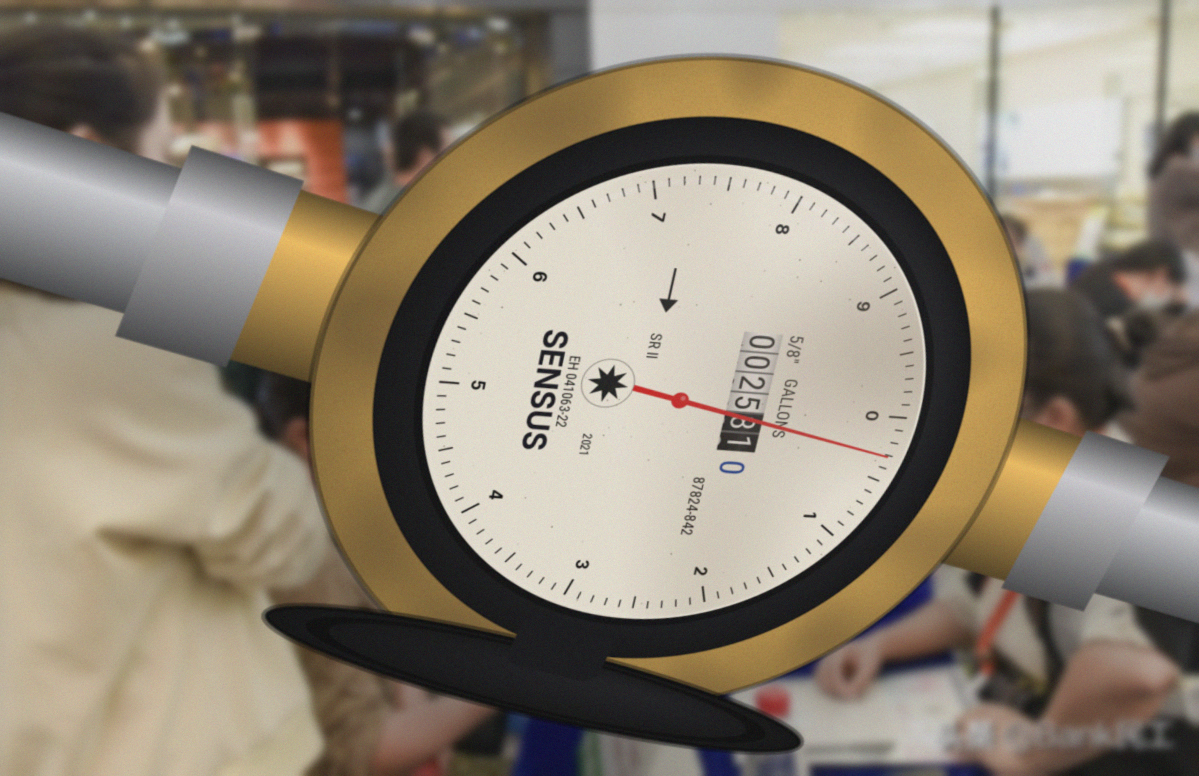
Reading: 25810.3 gal
